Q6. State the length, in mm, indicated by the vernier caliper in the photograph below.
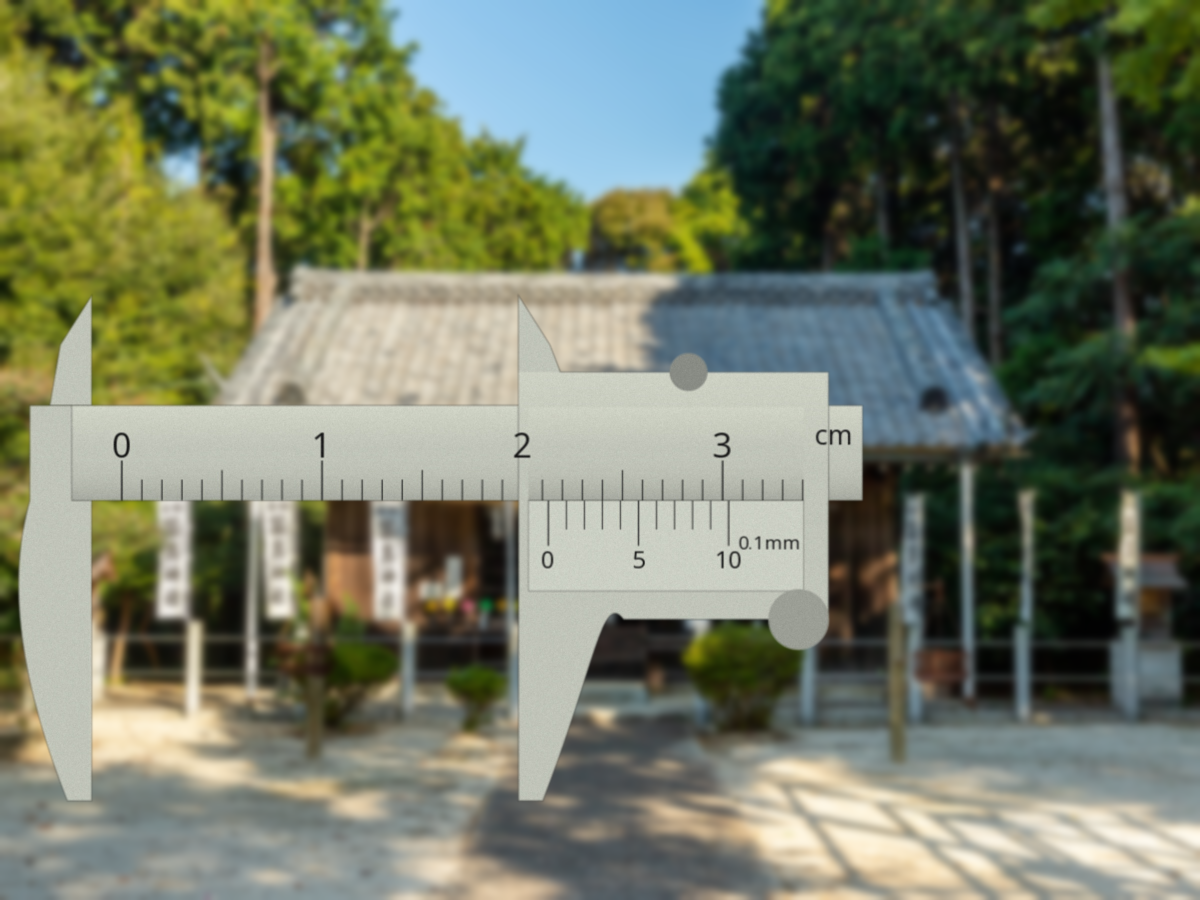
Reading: 21.3 mm
